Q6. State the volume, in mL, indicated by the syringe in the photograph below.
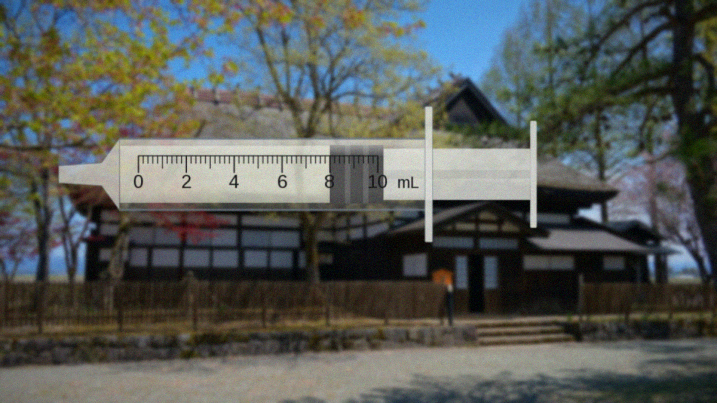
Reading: 8 mL
